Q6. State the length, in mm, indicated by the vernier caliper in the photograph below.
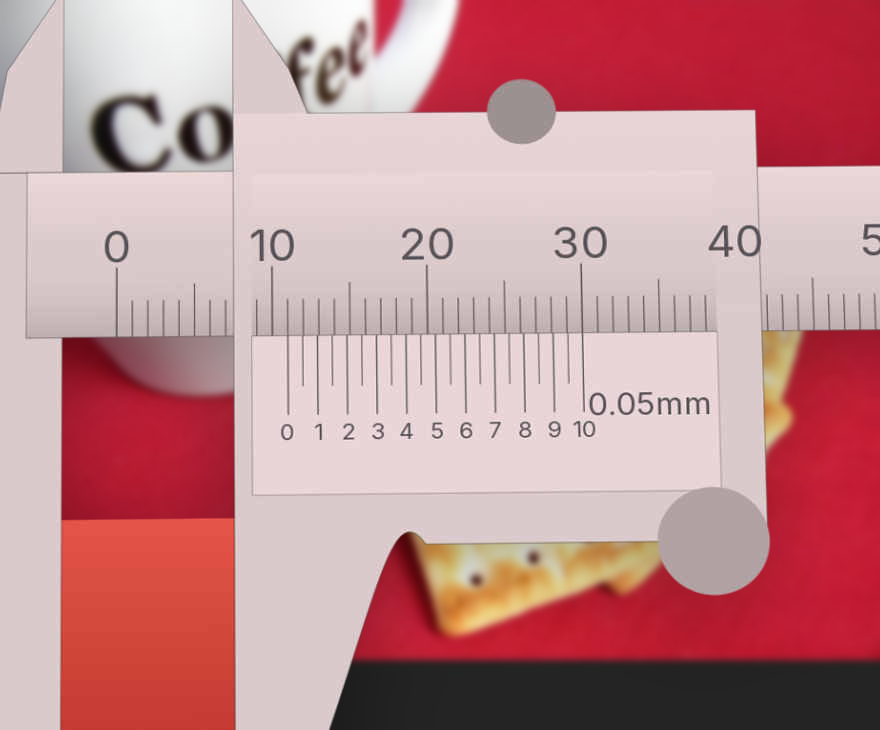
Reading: 11.0 mm
